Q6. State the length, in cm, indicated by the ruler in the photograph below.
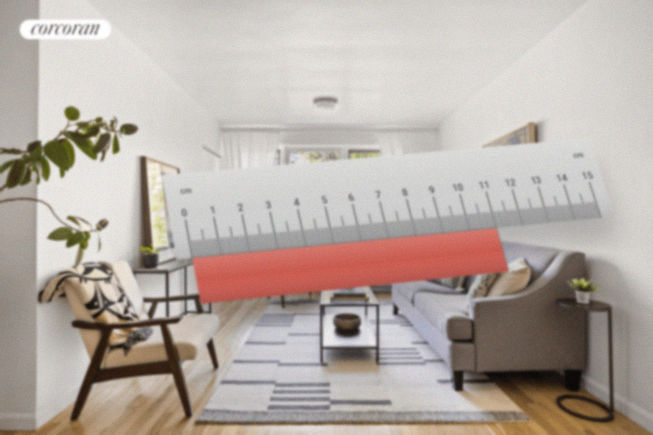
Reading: 11 cm
